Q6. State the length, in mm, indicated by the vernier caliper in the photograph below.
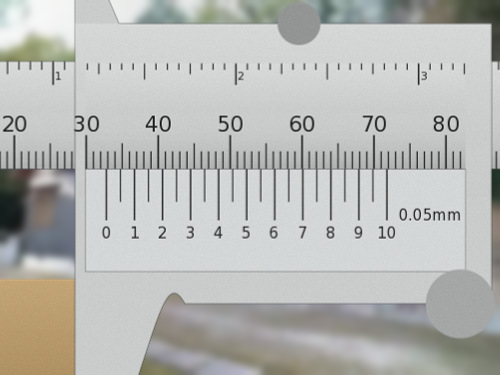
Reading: 32.8 mm
